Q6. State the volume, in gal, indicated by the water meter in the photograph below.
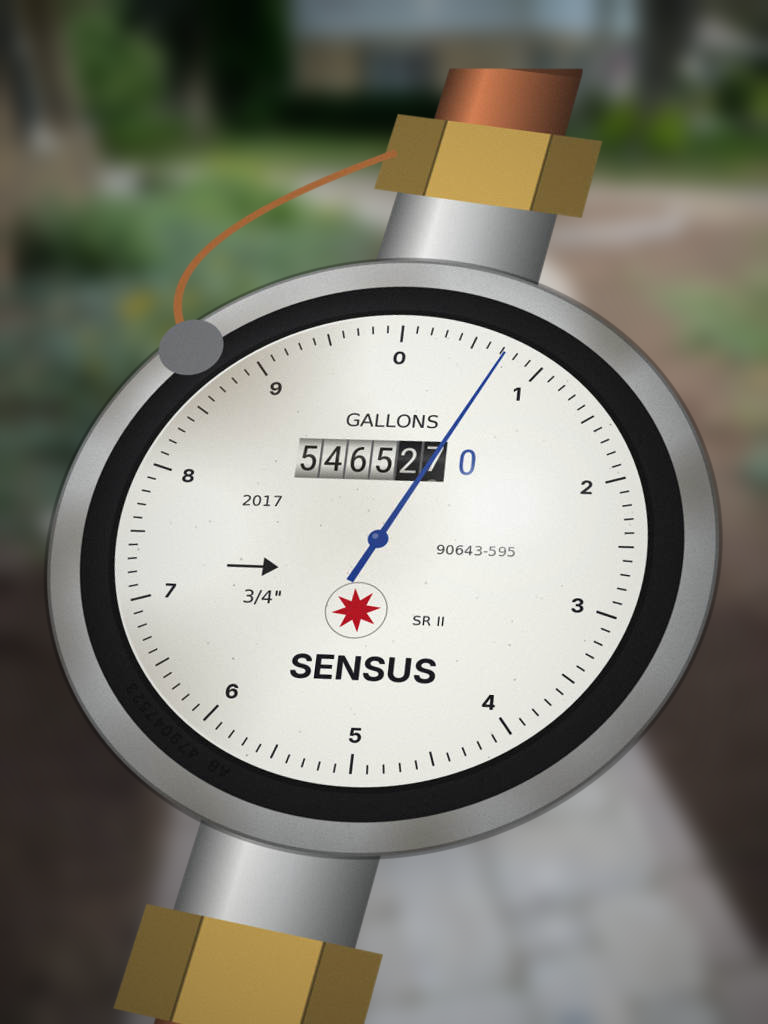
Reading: 5465270.7 gal
